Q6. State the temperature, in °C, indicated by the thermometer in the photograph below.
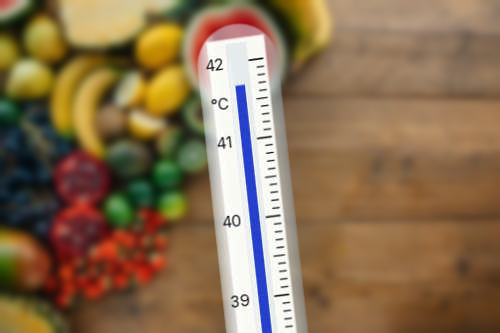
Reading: 41.7 °C
